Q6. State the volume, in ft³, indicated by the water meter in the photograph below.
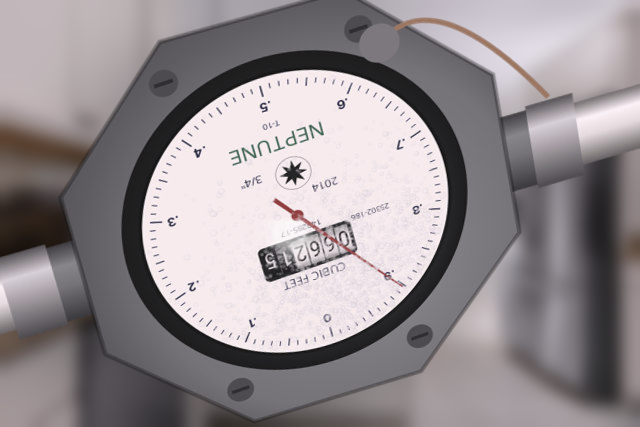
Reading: 66214.90 ft³
